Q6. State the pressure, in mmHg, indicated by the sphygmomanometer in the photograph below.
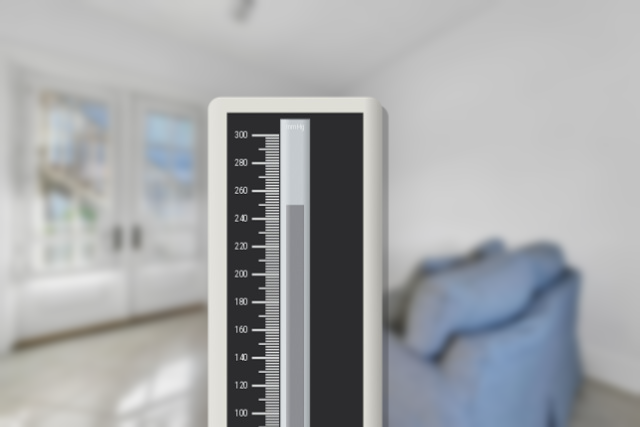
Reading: 250 mmHg
